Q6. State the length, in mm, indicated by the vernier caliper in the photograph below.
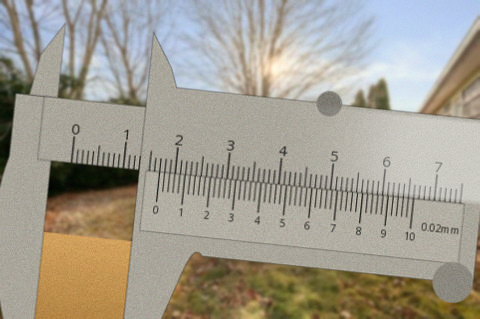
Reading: 17.0 mm
